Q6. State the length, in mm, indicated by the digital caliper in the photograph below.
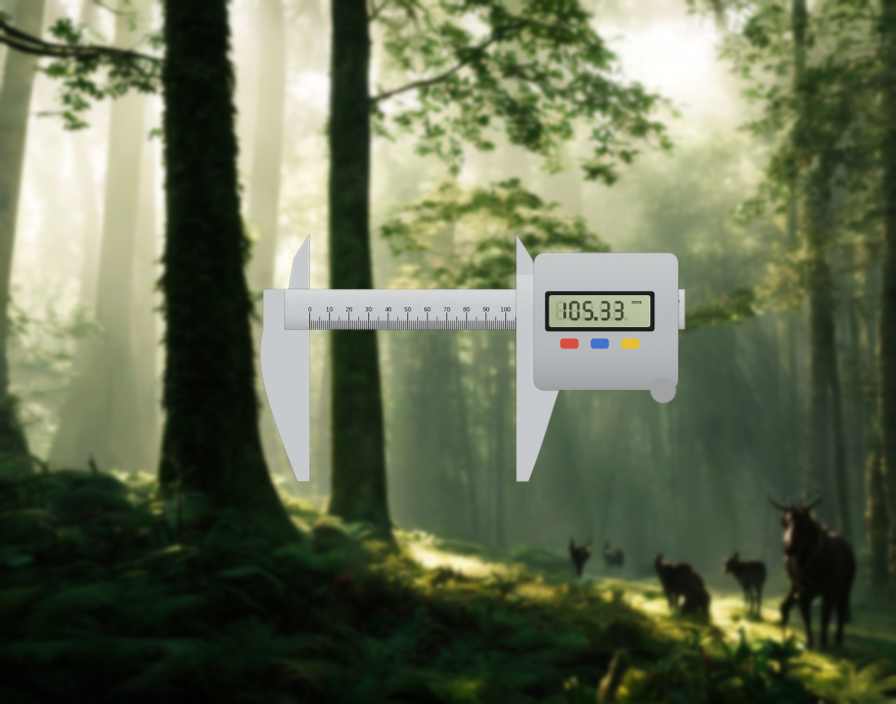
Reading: 105.33 mm
